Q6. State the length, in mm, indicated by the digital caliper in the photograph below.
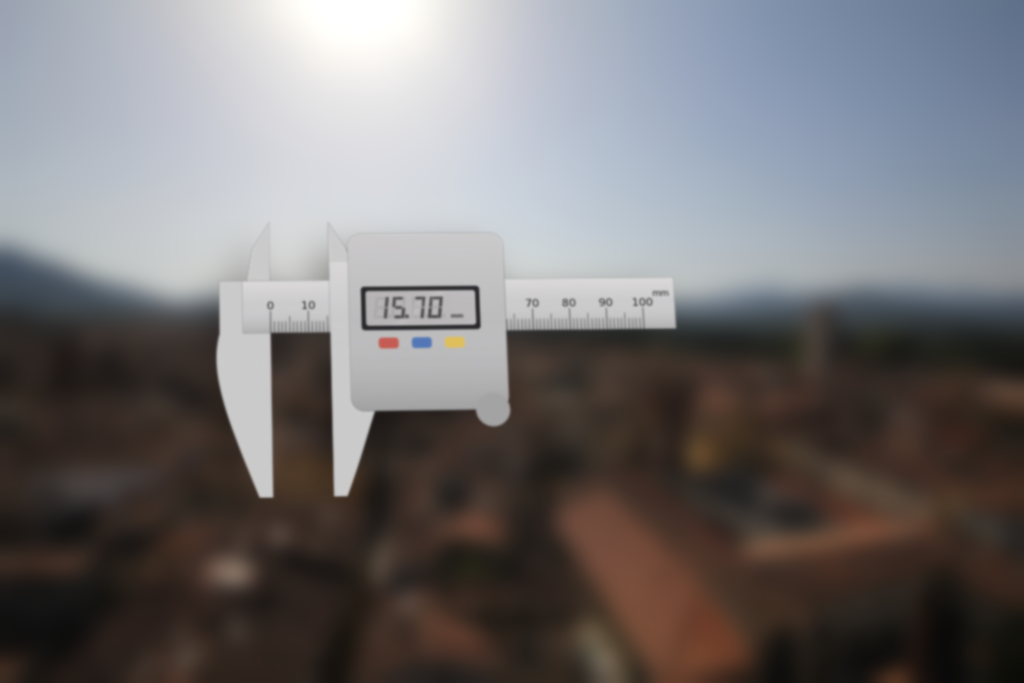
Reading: 15.70 mm
